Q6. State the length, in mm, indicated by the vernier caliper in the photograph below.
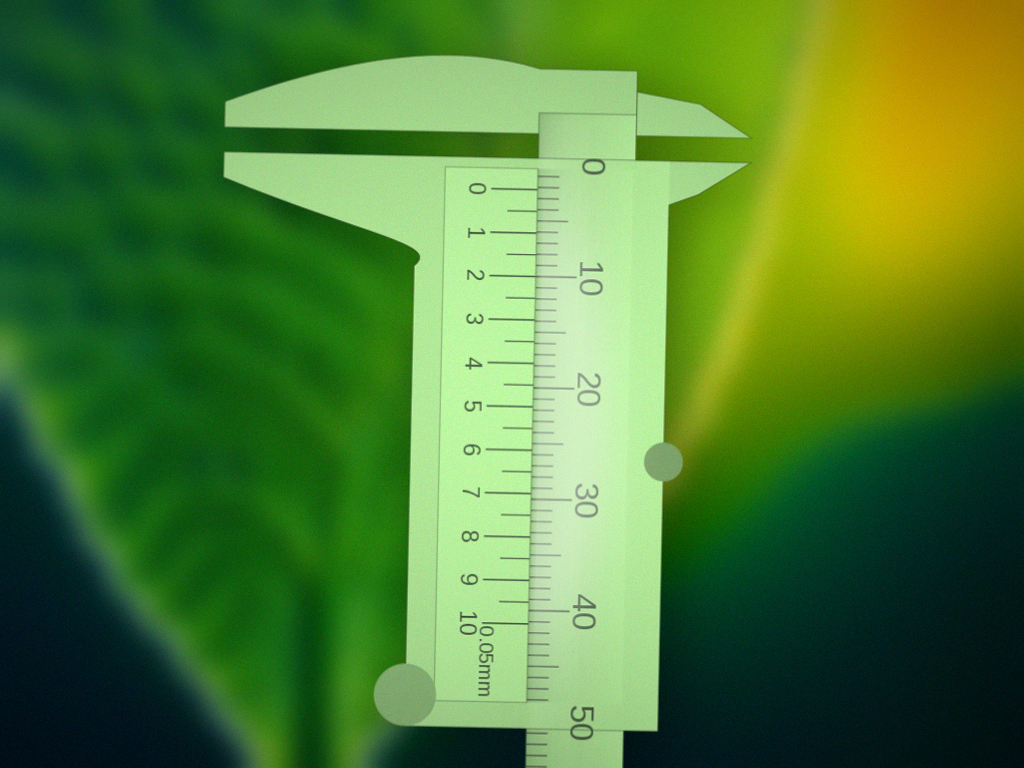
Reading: 2.2 mm
